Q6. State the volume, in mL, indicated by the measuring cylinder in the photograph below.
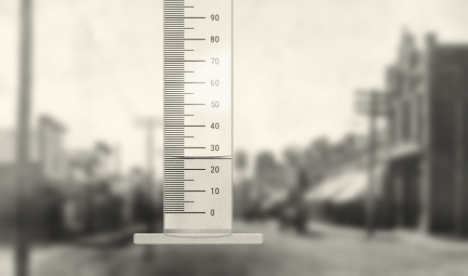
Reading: 25 mL
